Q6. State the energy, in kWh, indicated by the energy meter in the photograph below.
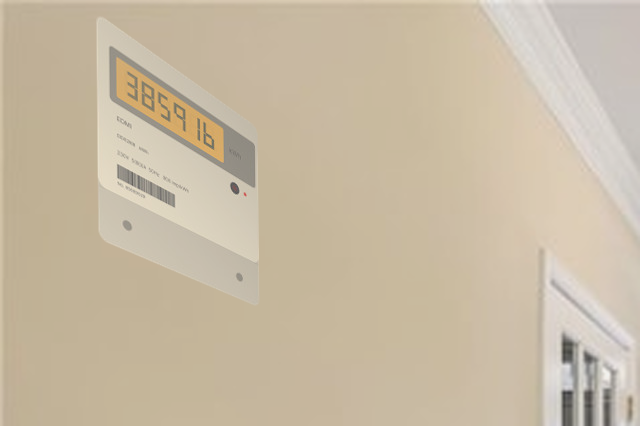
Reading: 385916 kWh
